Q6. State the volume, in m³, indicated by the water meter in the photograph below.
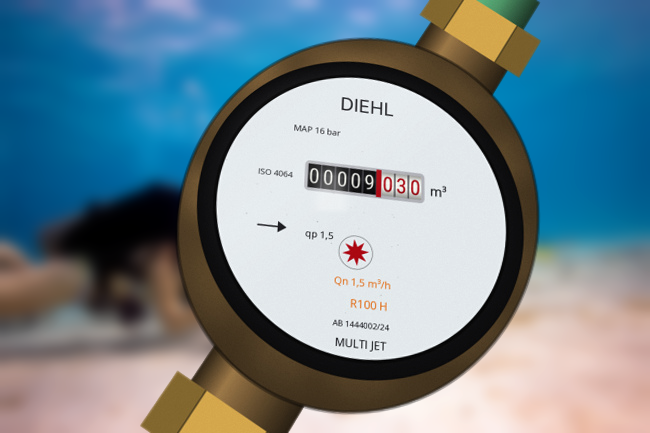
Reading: 9.030 m³
